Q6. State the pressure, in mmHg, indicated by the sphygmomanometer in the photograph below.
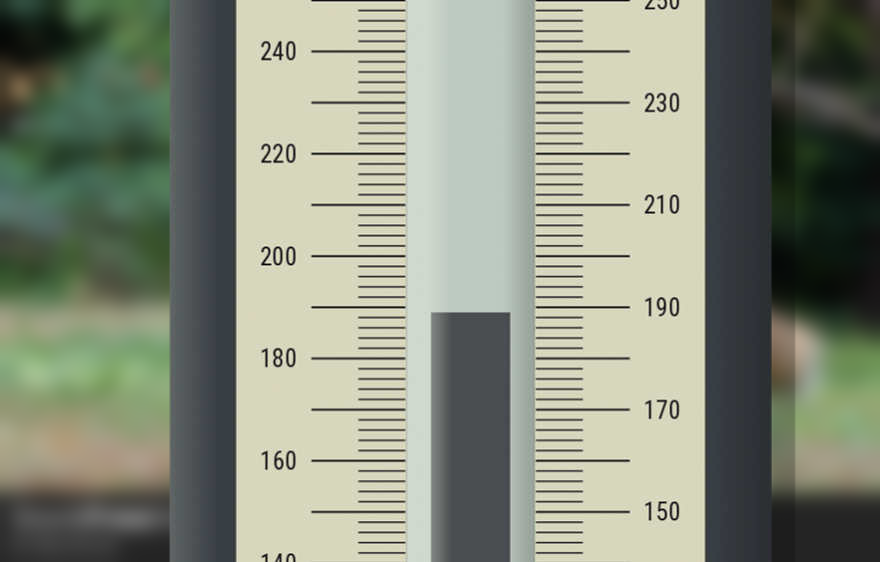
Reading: 189 mmHg
